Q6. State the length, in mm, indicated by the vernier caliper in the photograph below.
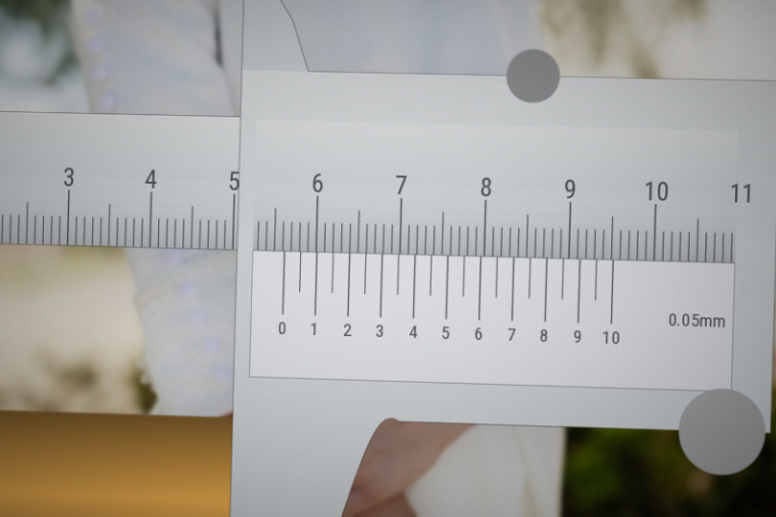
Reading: 56.2 mm
